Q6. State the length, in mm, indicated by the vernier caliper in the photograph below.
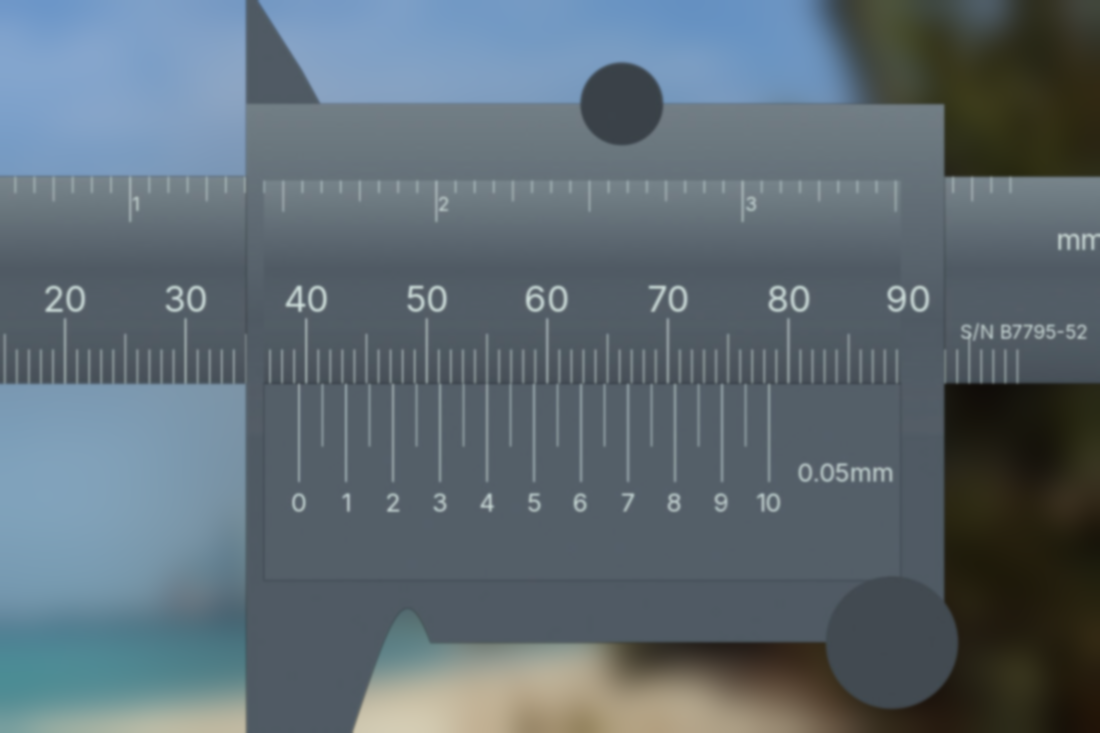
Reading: 39.4 mm
